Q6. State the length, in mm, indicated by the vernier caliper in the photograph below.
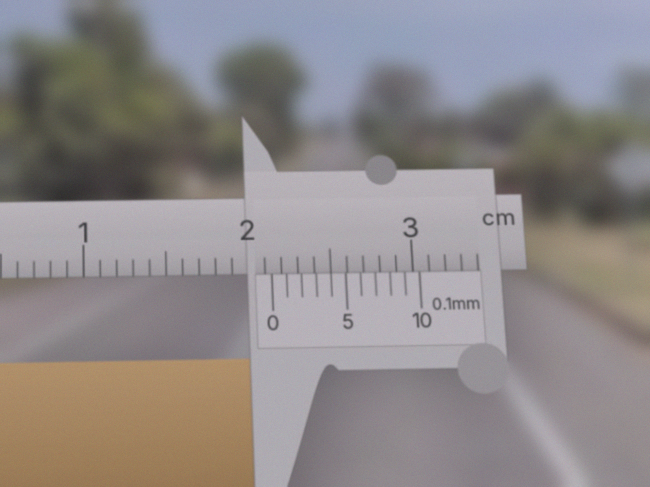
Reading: 21.4 mm
